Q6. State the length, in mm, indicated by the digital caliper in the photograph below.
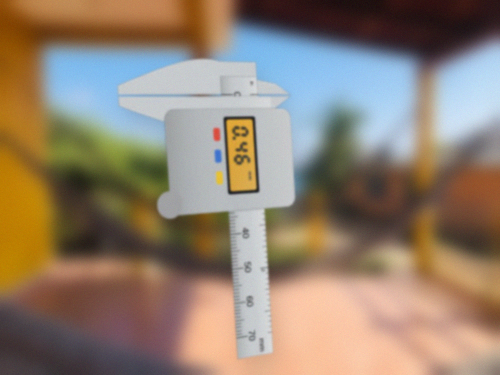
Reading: 0.46 mm
